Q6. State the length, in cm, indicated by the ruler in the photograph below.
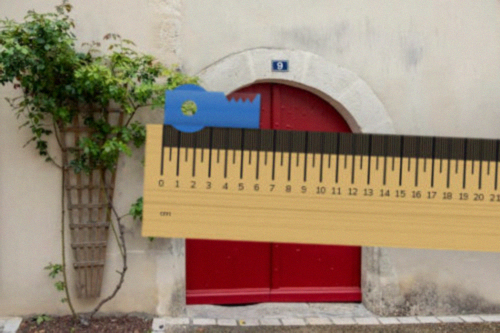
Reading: 6 cm
